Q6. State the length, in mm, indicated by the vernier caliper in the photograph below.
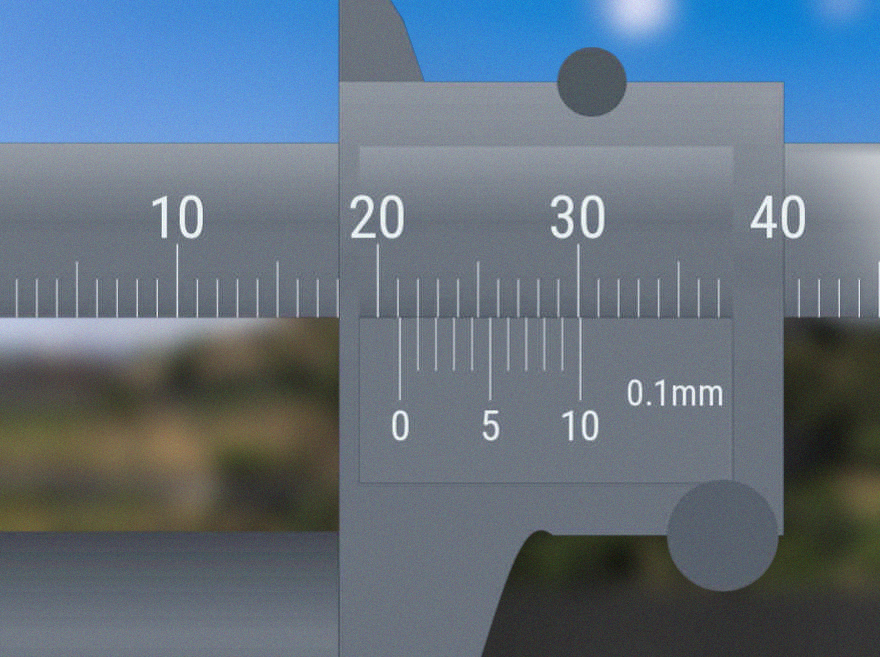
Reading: 21.1 mm
